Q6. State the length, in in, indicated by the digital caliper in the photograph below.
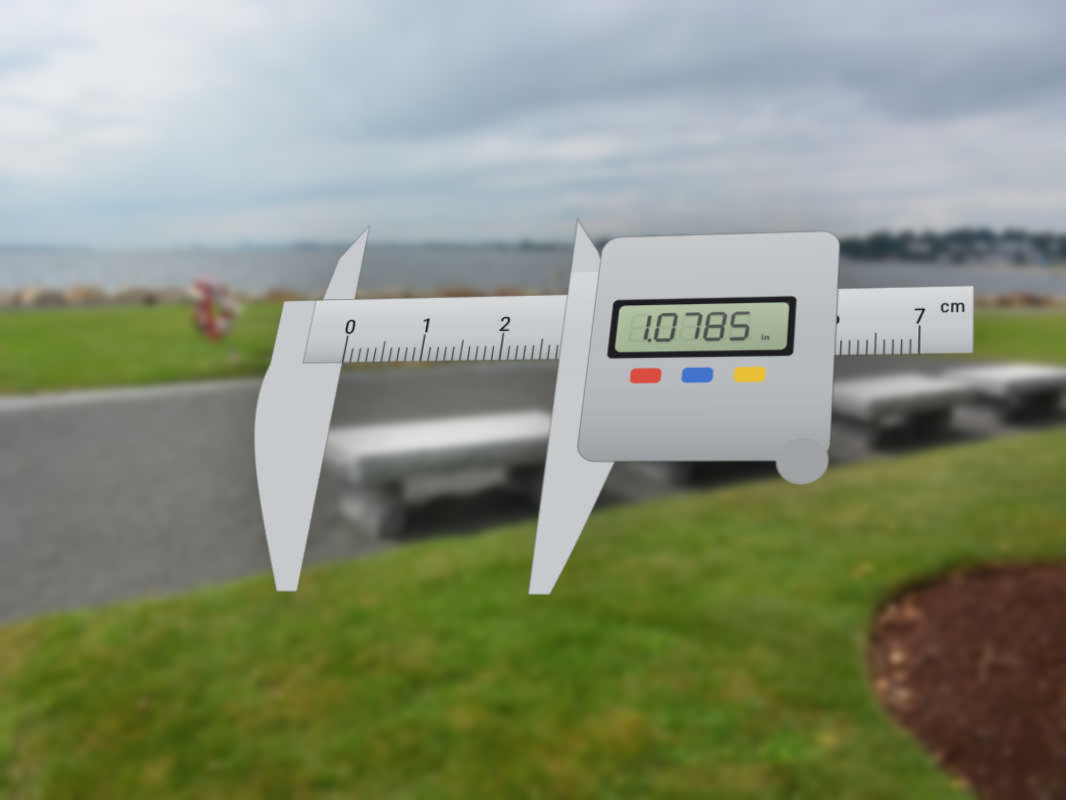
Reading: 1.0785 in
